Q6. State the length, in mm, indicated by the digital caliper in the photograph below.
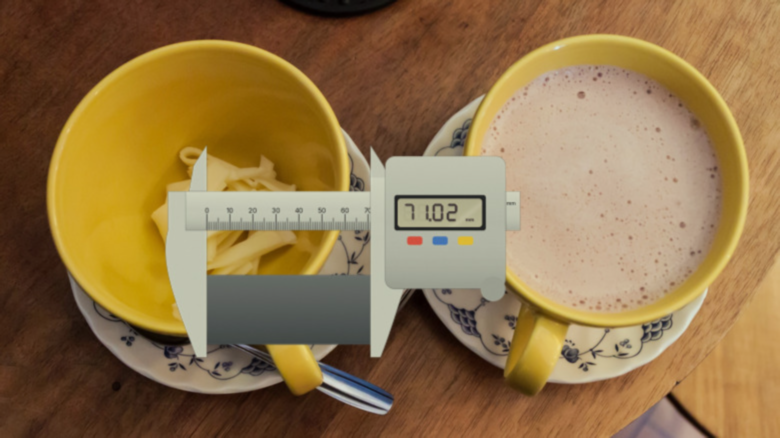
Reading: 71.02 mm
